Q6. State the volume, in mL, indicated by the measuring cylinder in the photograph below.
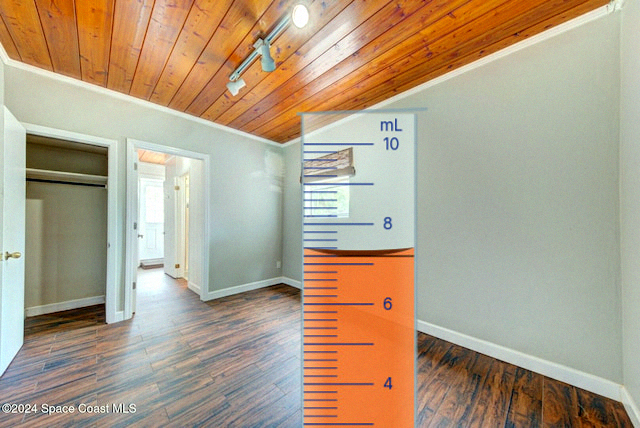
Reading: 7.2 mL
